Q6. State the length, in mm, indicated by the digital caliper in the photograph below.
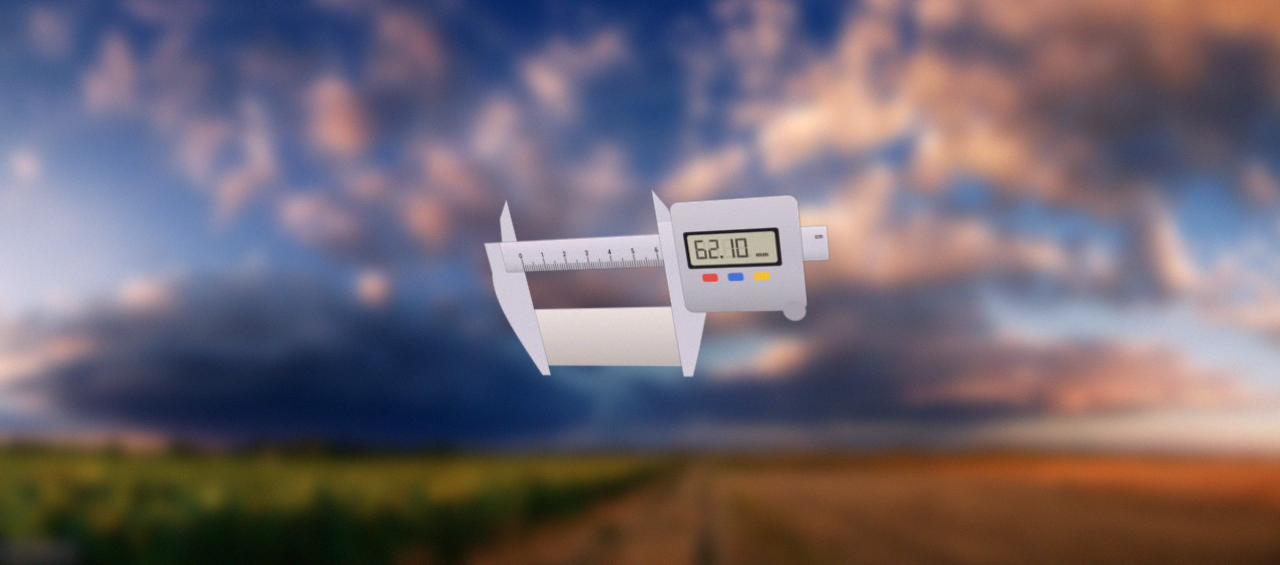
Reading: 62.10 mm
